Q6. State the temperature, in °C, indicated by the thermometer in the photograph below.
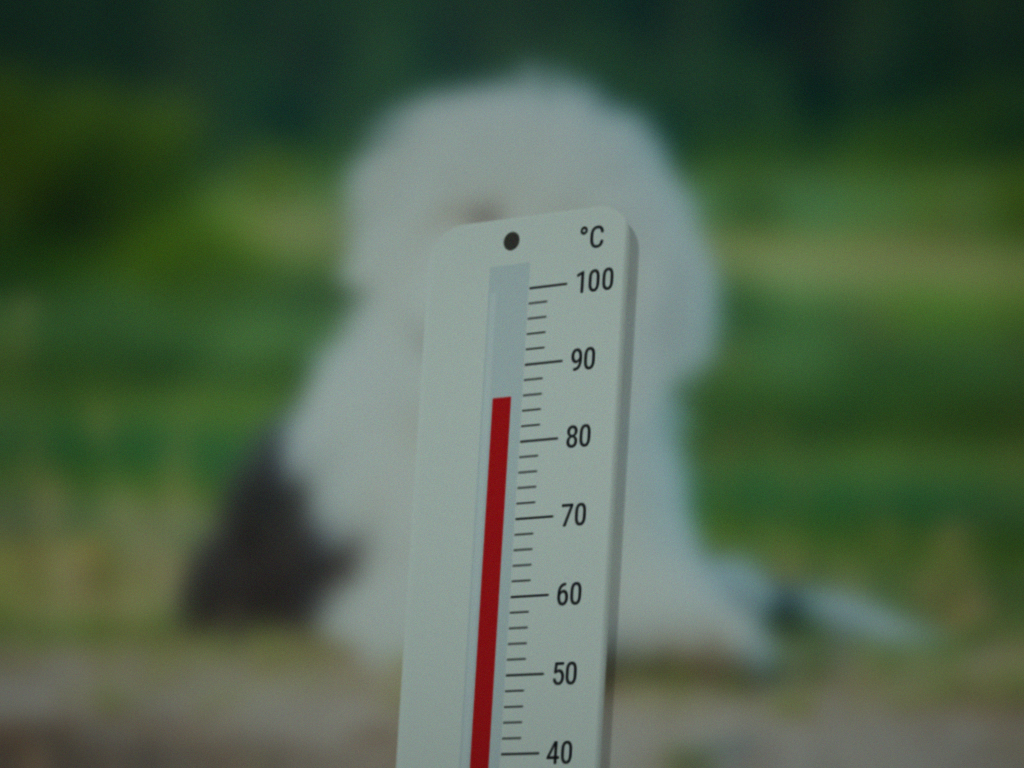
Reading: 86 °C
